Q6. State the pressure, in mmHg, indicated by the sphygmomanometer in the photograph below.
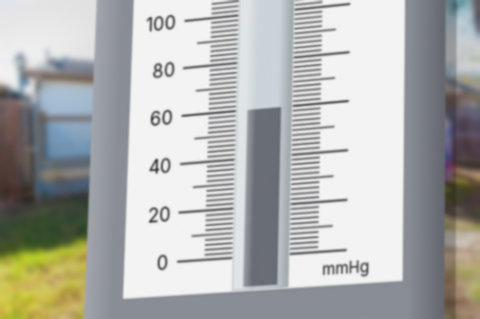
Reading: 60 mmHg
